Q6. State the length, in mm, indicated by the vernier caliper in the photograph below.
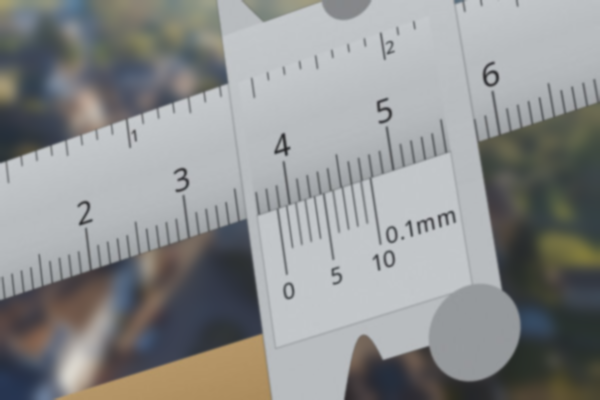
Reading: 38.8 mm
